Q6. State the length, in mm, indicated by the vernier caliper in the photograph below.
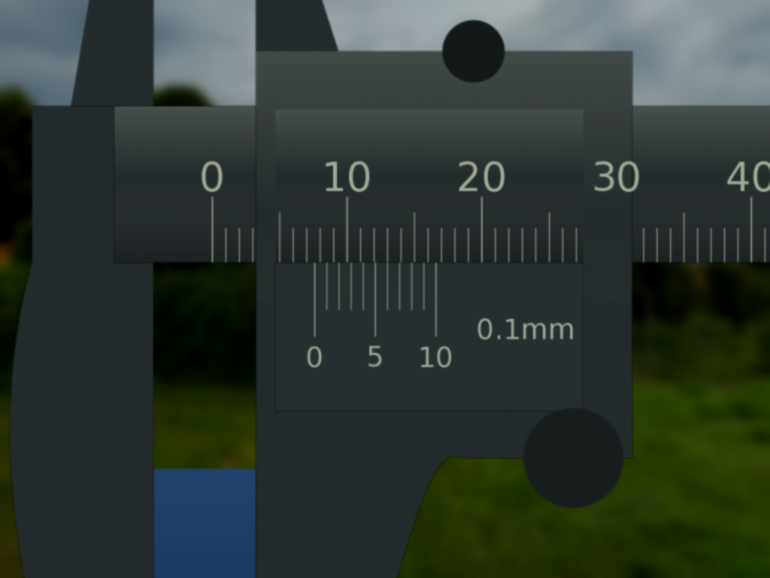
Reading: 7.6 mm
